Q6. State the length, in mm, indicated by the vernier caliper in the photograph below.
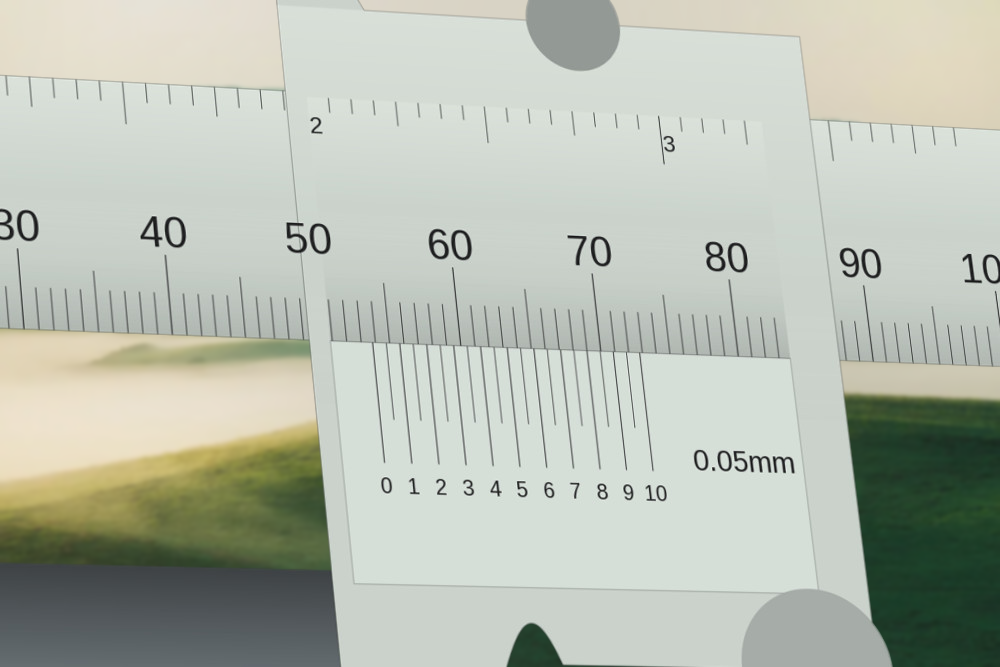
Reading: 53.8 mm
